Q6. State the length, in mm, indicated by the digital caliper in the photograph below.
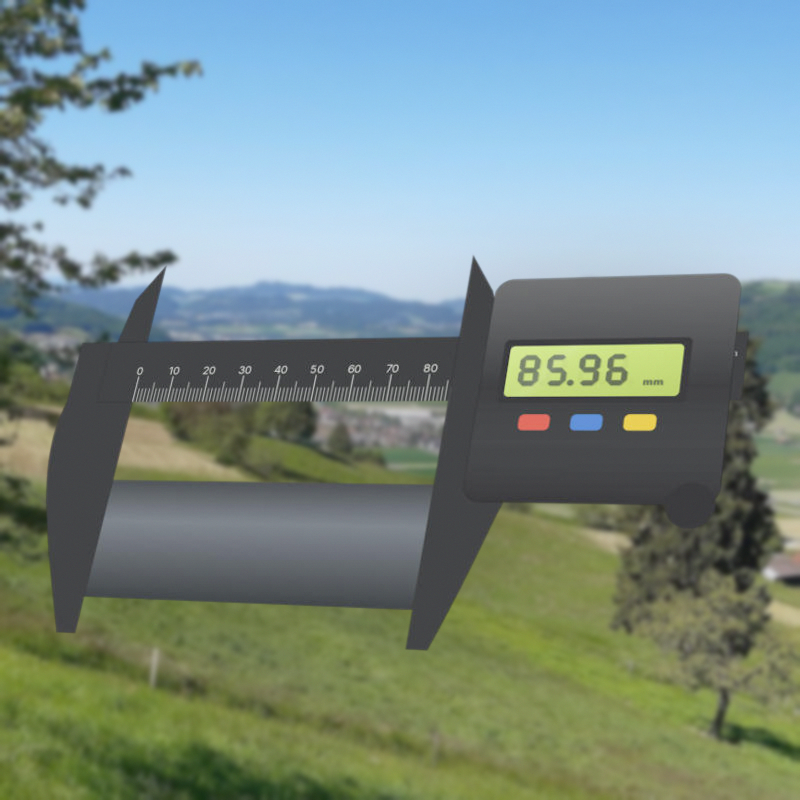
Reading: 85.96 mm
